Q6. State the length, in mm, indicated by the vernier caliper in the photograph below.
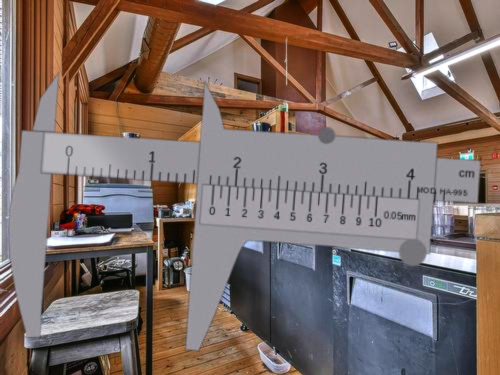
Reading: 17.4 mm
